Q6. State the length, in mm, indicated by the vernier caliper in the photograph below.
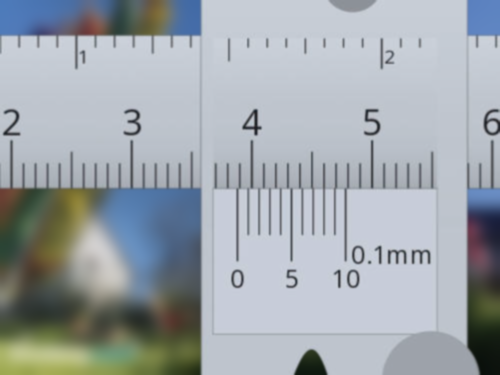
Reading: 38.8 mm
